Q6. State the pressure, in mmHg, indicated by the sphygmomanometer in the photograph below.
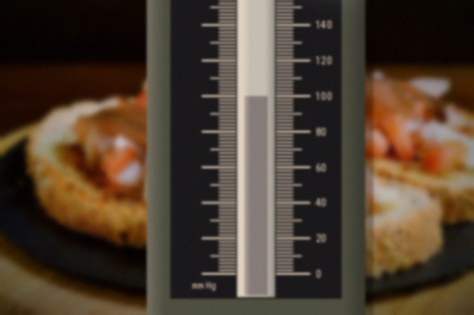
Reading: 100 mmHg
